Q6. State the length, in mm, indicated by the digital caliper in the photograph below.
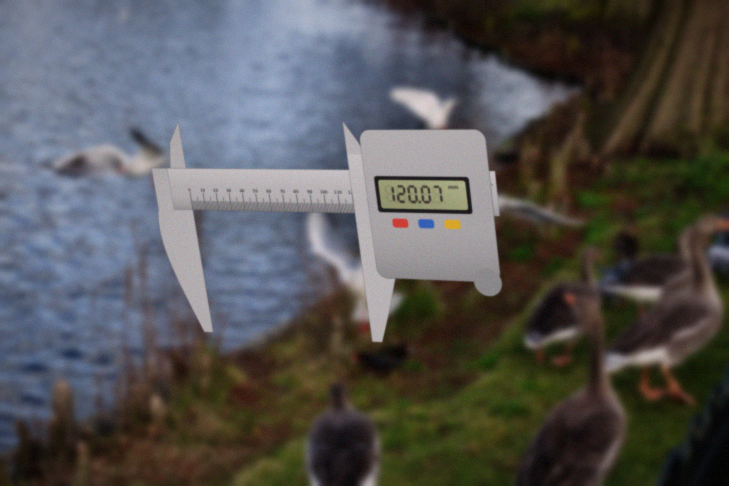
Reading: 120.07 mm
